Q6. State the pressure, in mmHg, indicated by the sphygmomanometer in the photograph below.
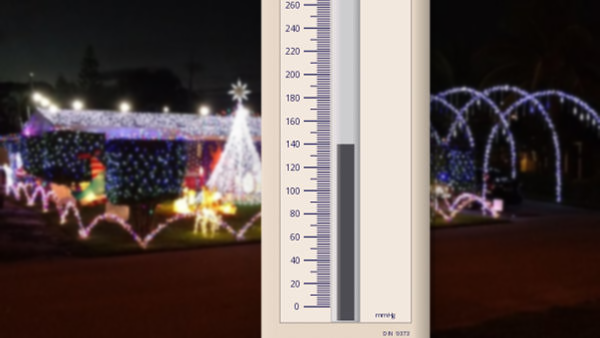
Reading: 140 mmHg
